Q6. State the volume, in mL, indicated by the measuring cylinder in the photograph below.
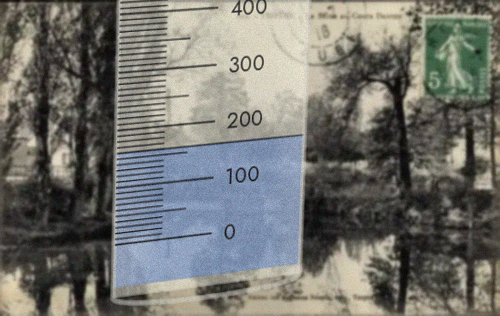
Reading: 160 mL
